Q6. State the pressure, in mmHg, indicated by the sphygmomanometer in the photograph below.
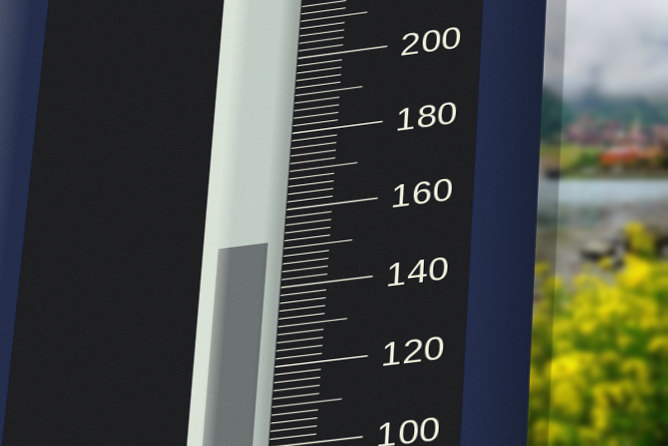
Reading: 152 mmHg
